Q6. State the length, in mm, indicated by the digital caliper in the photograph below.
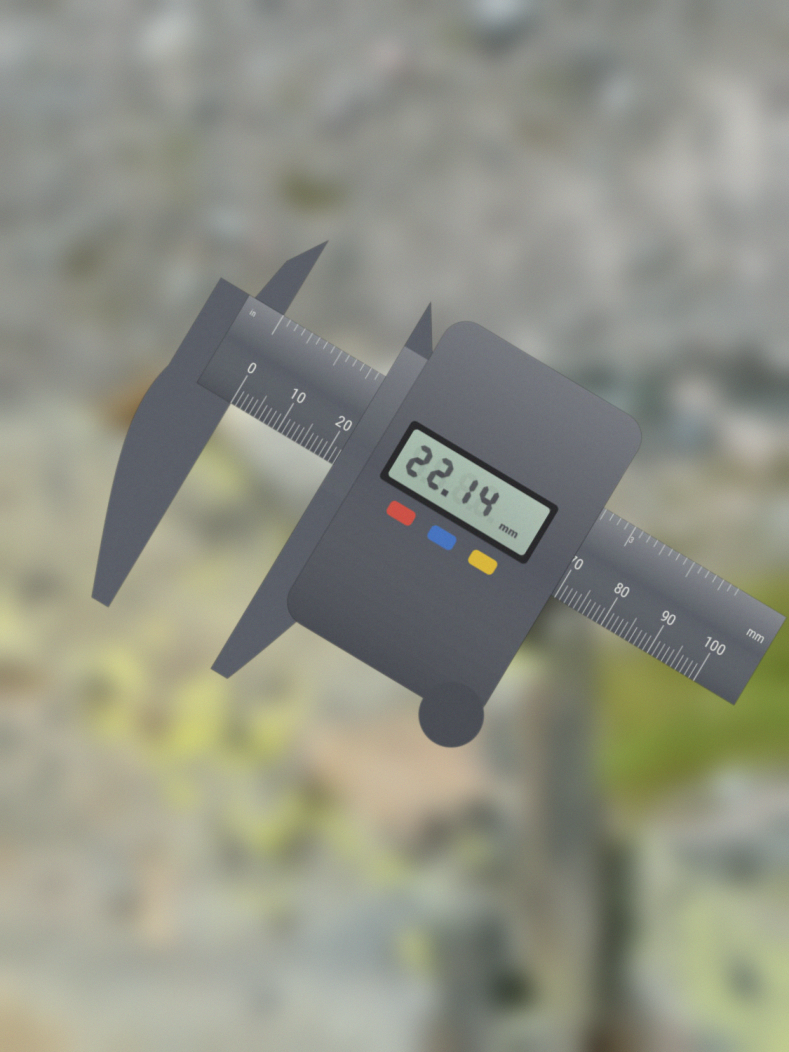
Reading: 22.14 mm
